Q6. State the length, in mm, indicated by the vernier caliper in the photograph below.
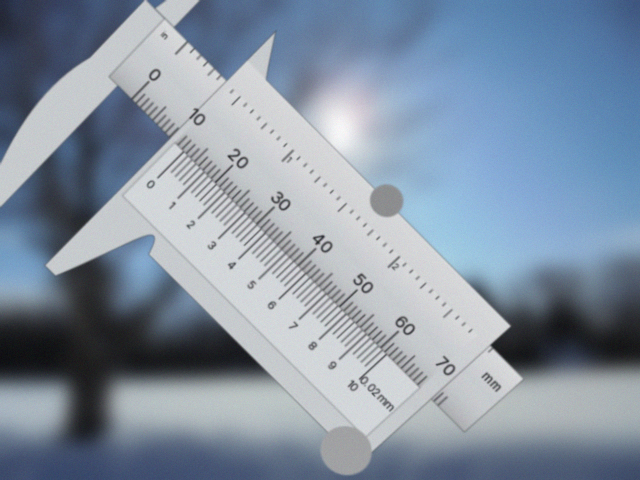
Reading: 12.5 mm
